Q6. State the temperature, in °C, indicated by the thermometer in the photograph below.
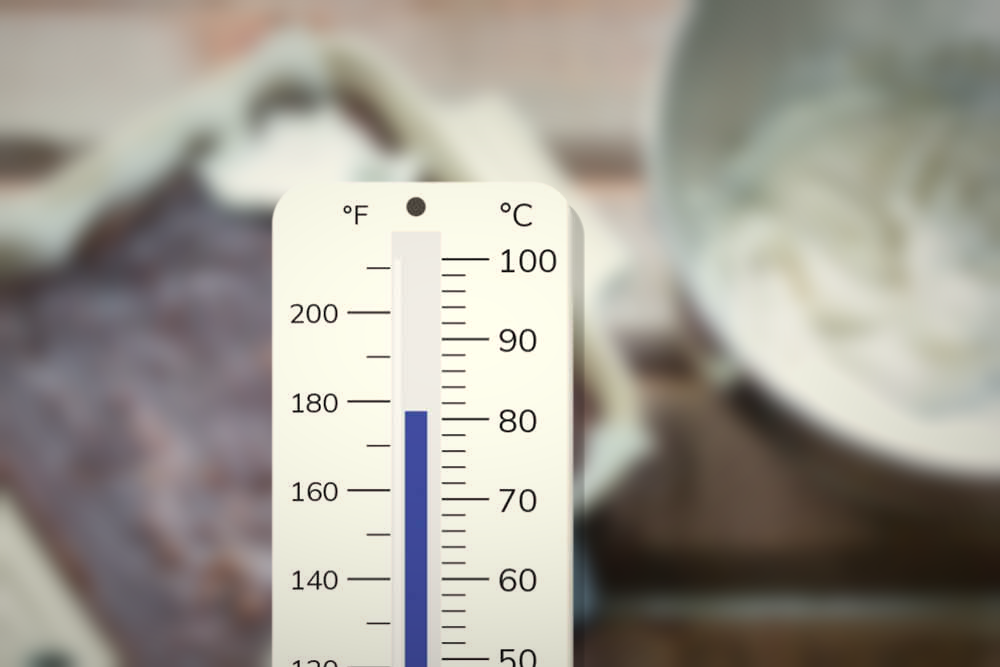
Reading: 81 °C
